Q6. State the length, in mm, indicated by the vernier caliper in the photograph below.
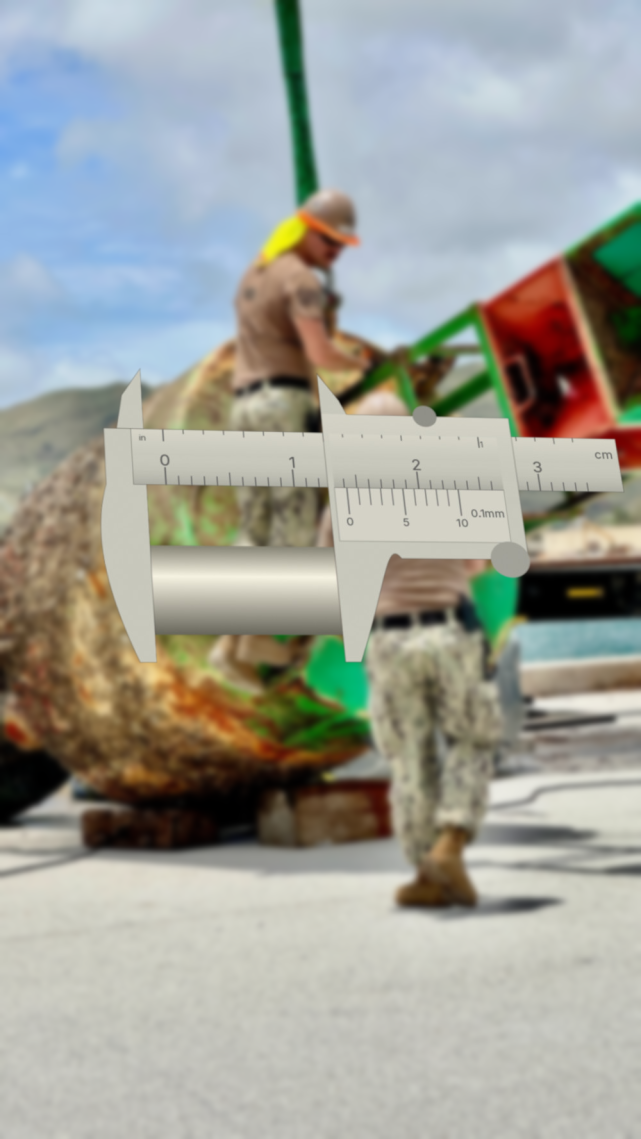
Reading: 14.2 mm
